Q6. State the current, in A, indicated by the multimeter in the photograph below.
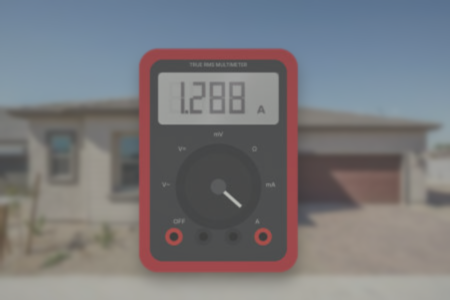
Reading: 1.288 A
